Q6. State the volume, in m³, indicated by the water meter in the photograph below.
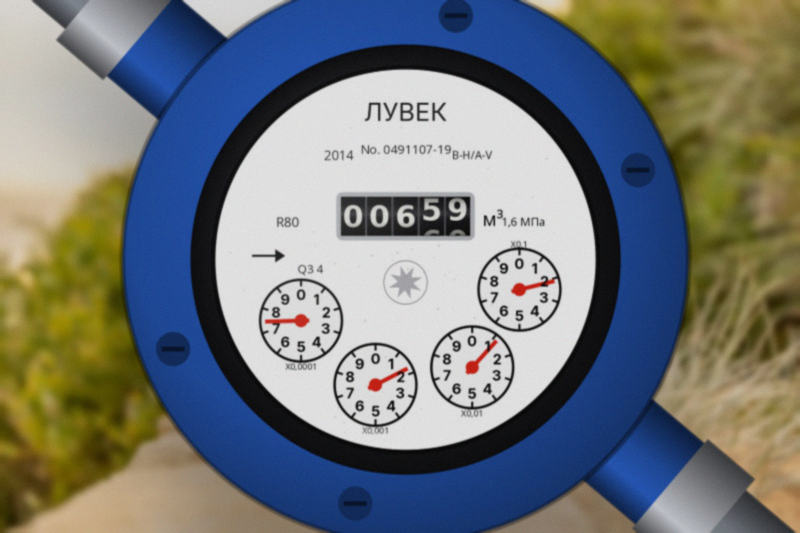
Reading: 659.2117 m³
